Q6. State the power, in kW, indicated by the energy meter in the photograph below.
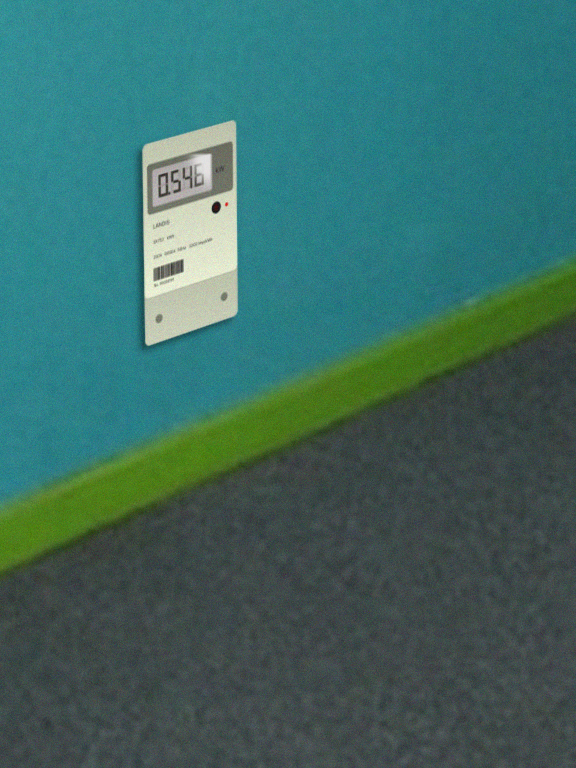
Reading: 0.546 kW
